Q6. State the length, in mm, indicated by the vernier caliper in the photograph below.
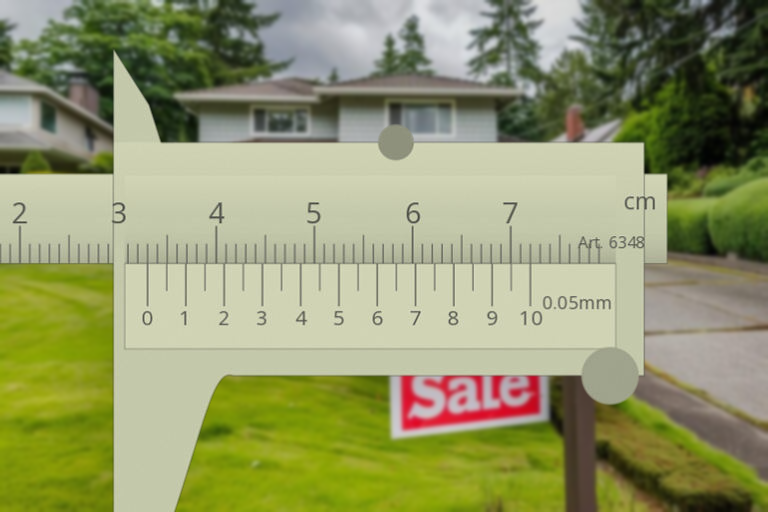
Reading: 33.0 mm
